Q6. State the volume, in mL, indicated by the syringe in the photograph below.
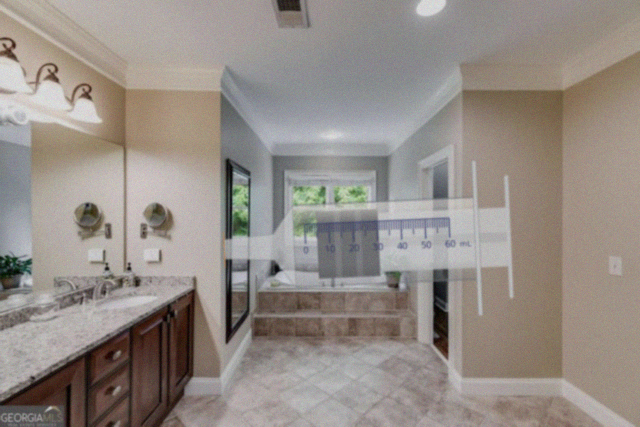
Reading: 5 mL
